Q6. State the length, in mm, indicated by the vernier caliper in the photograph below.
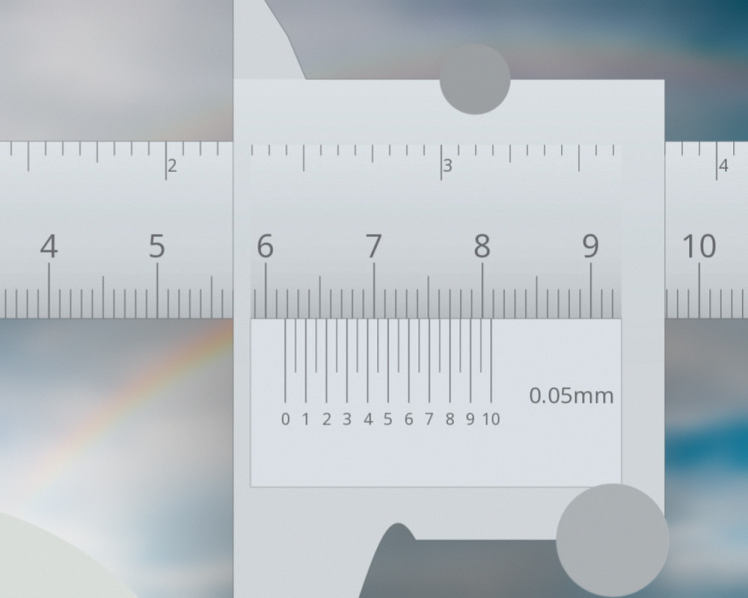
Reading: 61.8 mm
